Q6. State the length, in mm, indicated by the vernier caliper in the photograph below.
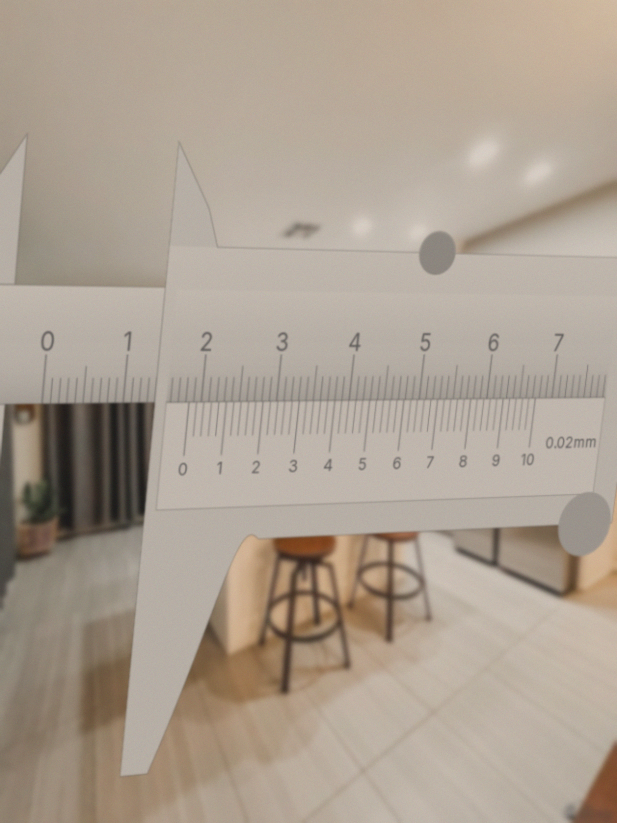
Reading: 18.4 mm
